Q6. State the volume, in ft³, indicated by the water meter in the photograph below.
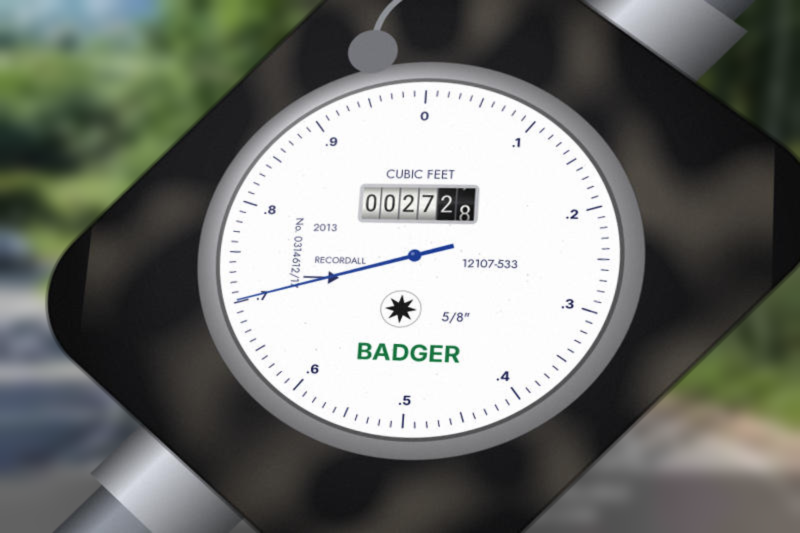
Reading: 2727.70 ft³
